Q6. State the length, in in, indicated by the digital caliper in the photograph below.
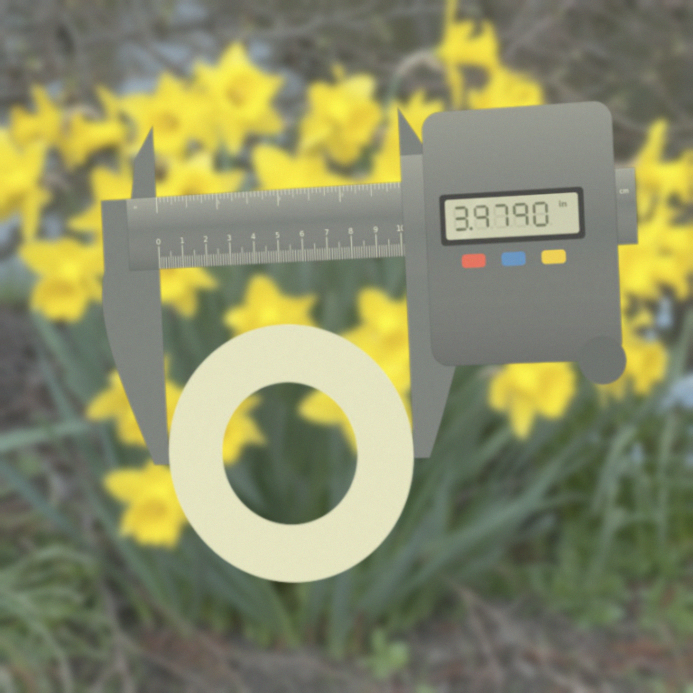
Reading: 3.9790 in
